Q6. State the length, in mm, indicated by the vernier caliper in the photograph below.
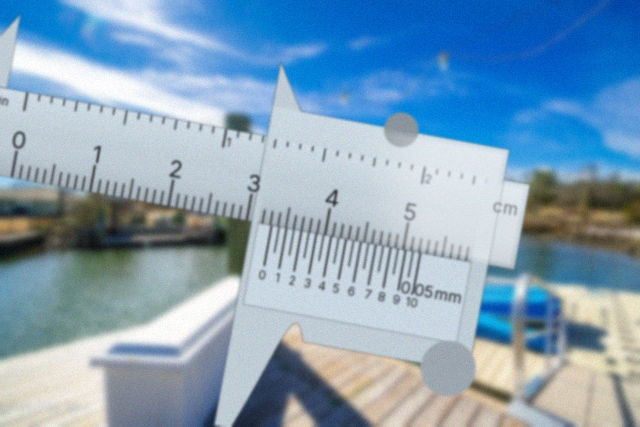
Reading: 33.2 mm
